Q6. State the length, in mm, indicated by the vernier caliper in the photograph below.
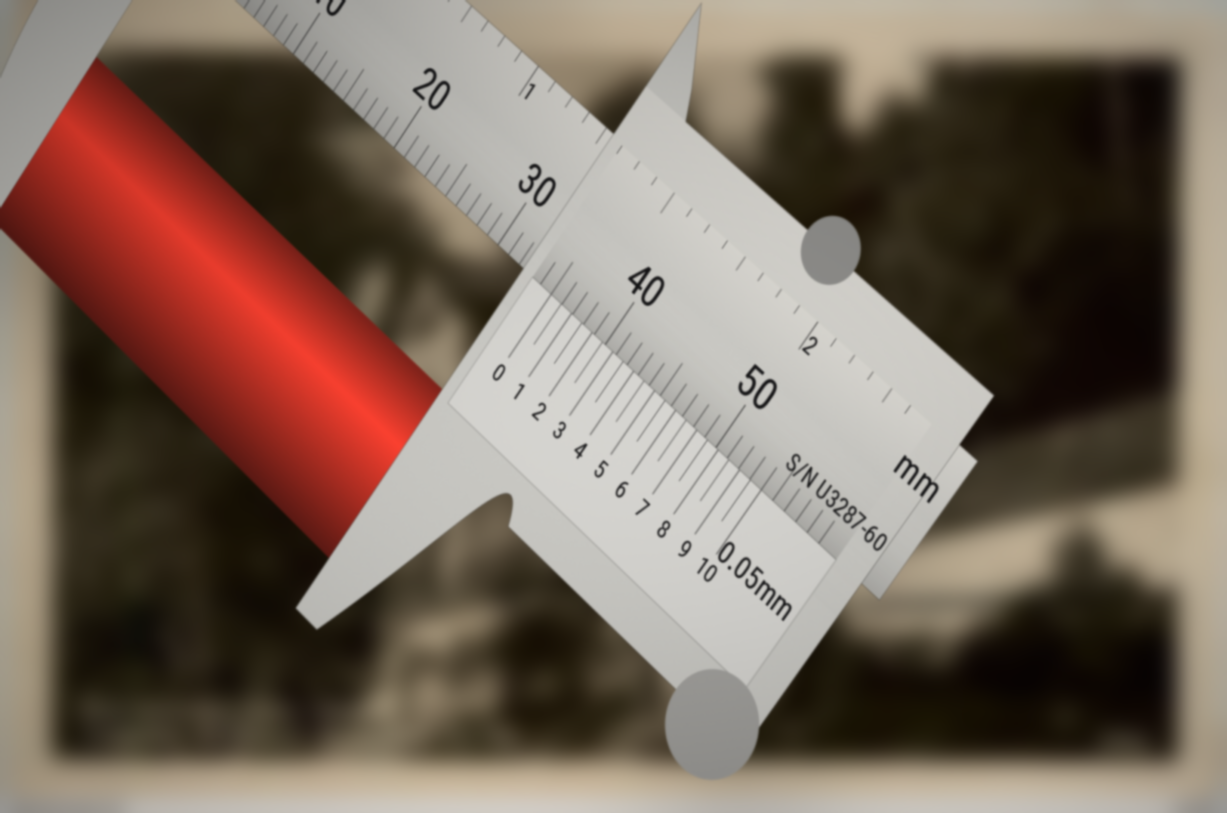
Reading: 35.0 mm
